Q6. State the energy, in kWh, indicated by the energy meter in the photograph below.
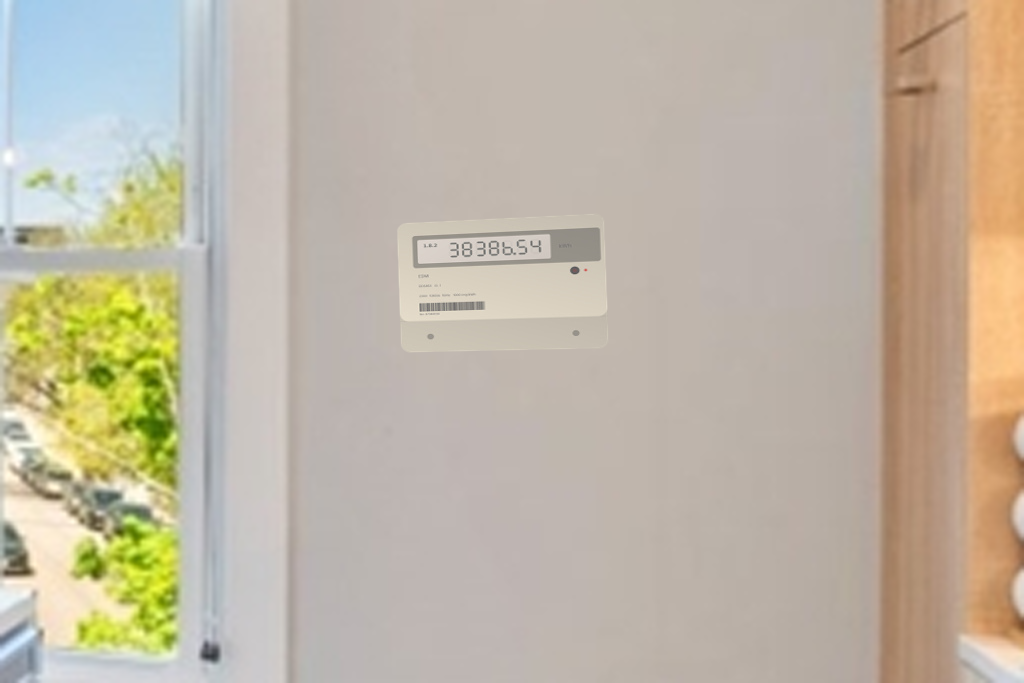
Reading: 38386.54 kWh
